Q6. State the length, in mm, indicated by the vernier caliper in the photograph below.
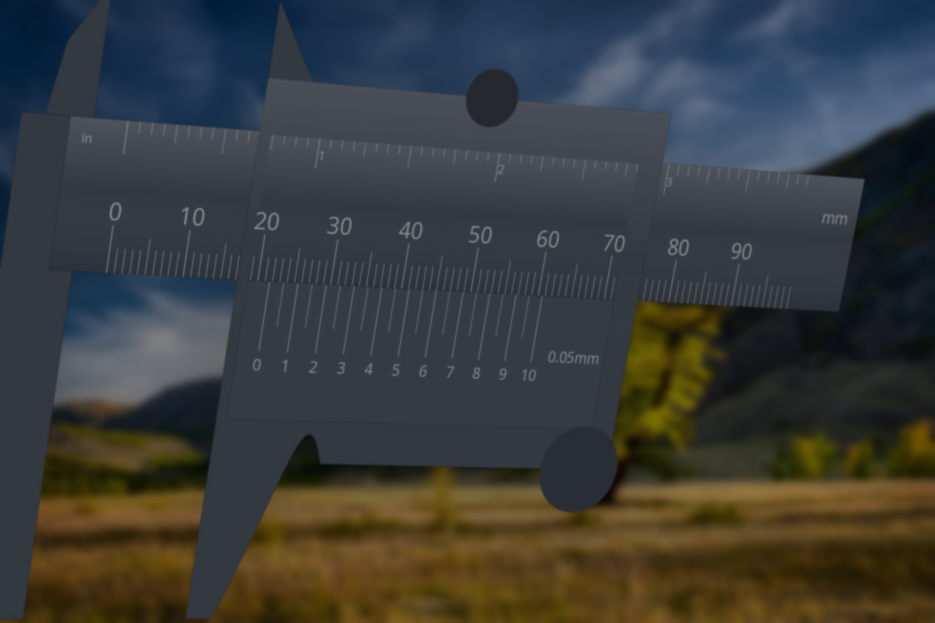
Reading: 21.6 mm
